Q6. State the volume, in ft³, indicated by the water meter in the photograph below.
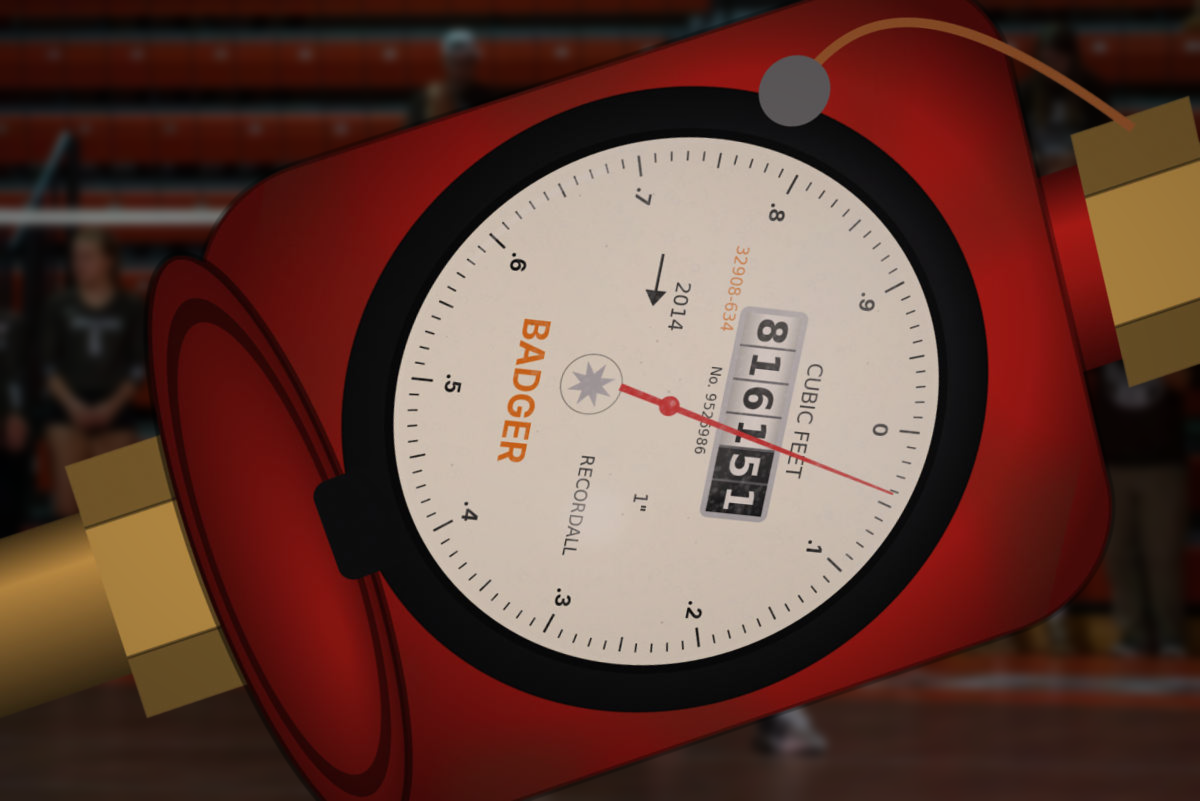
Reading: 816151.04 ft³
